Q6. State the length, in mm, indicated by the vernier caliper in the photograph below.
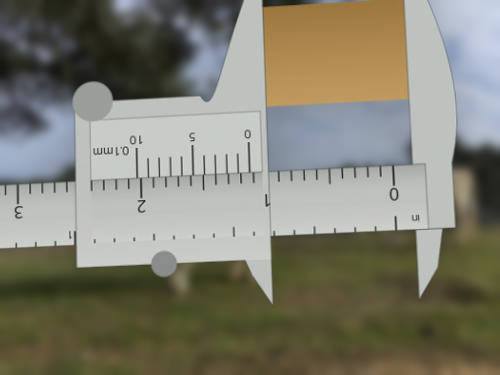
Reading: 11.3 mm
